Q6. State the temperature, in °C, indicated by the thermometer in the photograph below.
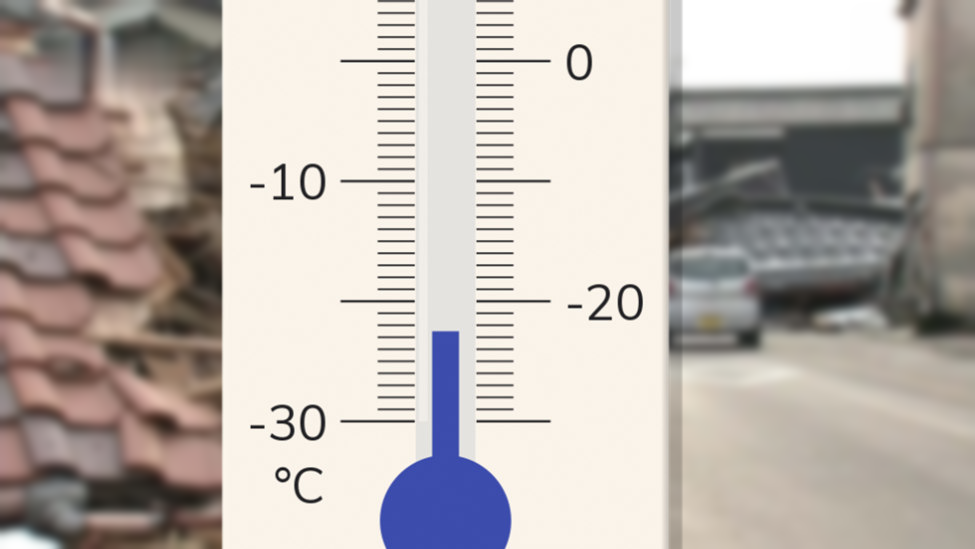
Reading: -22.5 °C
